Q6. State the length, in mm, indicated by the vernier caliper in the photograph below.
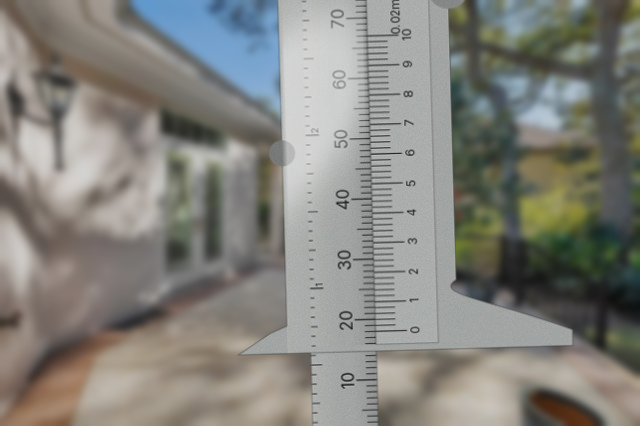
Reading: 18.0 mm
